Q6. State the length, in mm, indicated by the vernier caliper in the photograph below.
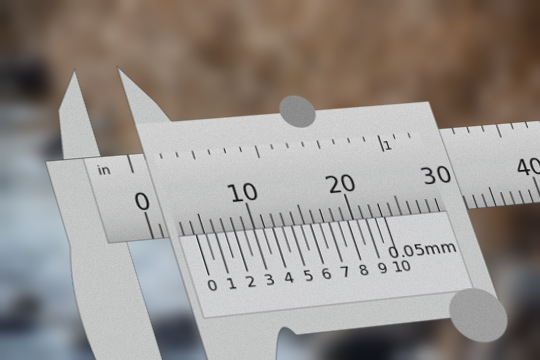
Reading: 4.2 mm
